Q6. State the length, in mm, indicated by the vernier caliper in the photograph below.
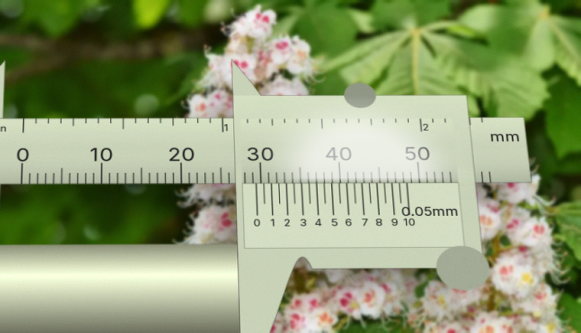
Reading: 29.4 mm
